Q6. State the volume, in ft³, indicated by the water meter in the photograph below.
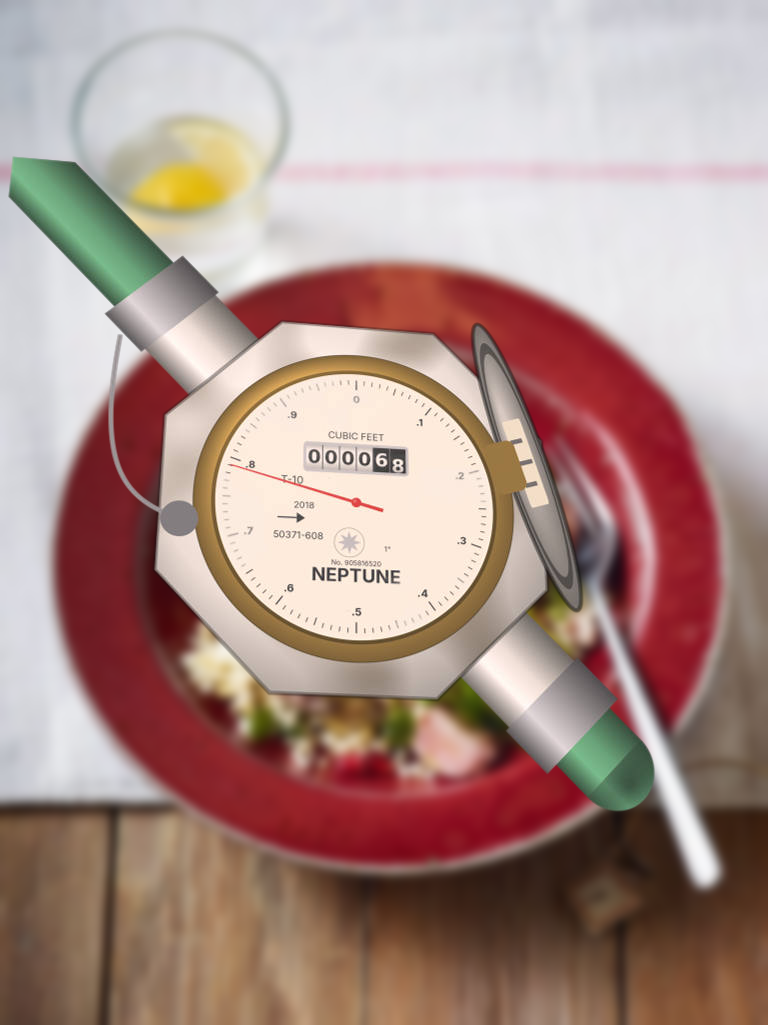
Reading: 67.79 ft³
